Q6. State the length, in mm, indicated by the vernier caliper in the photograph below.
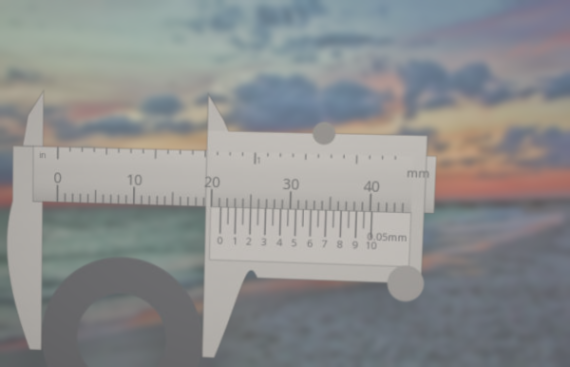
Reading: 21.2 mm
